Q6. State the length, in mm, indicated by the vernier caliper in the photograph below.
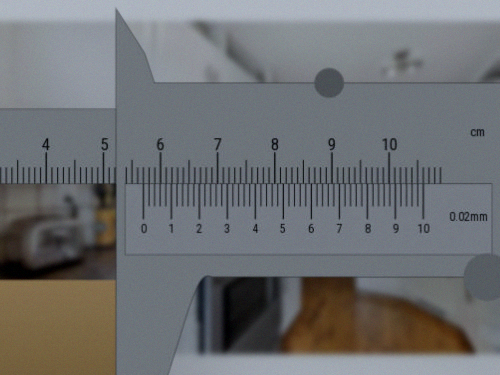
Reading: 57.0 mm
